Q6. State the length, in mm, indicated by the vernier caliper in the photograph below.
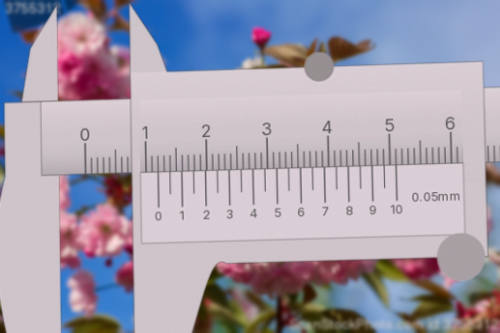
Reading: 12.0 mm
